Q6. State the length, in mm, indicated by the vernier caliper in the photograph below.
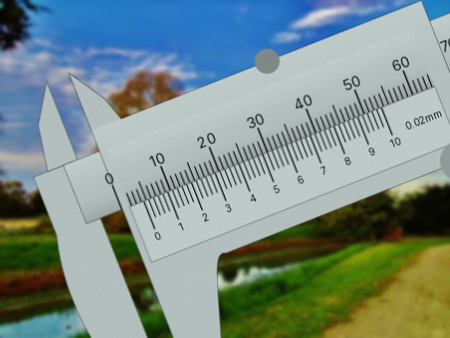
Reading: 4.5 mm
